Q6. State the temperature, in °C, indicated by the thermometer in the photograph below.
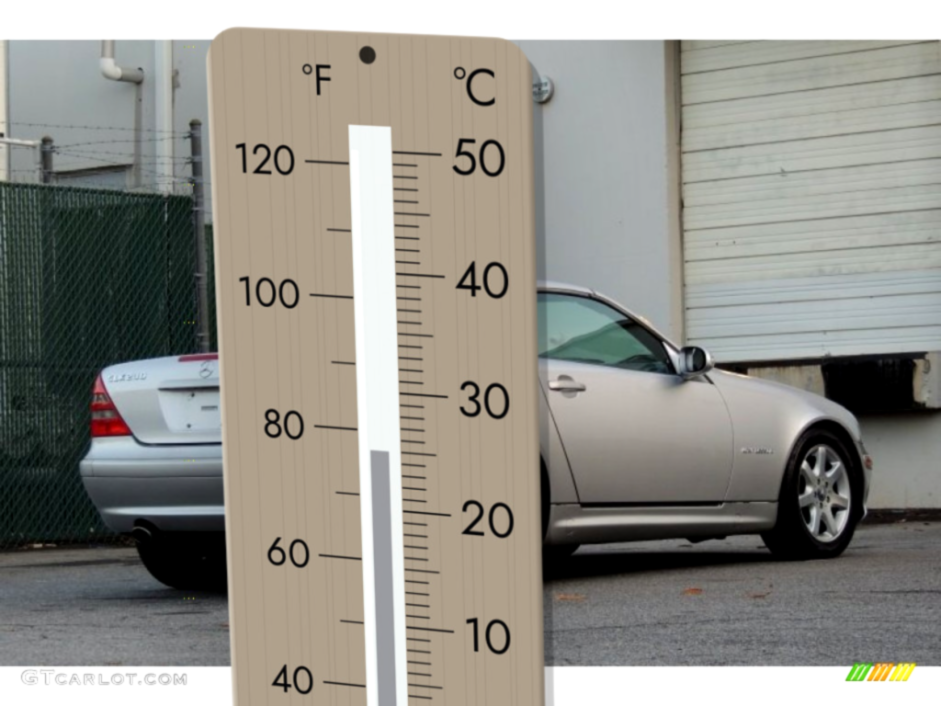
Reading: 25 °C
